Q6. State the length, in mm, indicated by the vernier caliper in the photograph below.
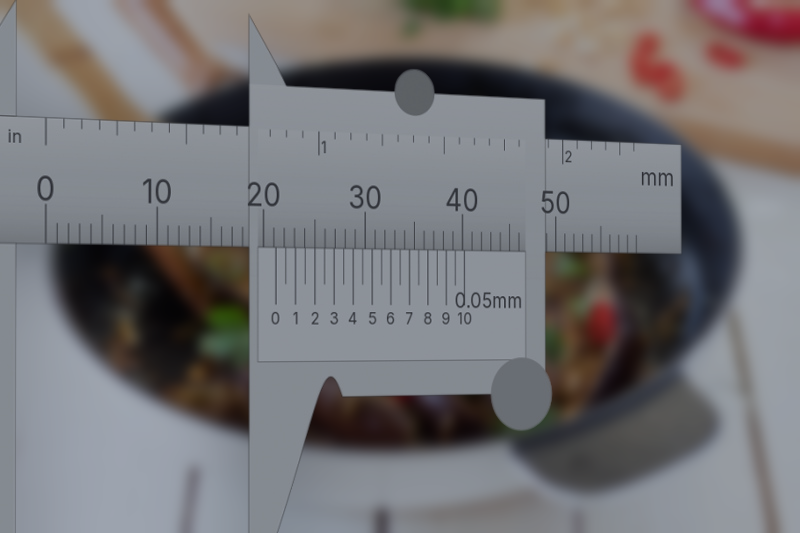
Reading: 21.2 mm
